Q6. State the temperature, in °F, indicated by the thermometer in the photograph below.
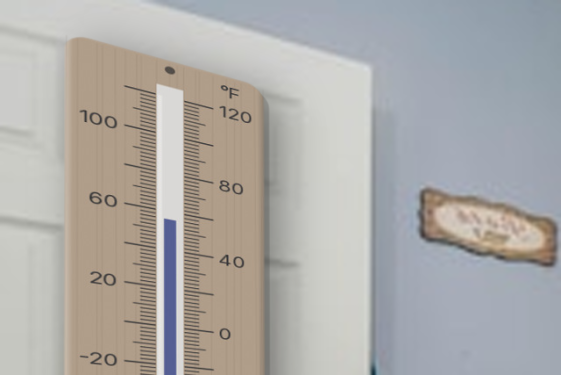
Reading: 56 °F
